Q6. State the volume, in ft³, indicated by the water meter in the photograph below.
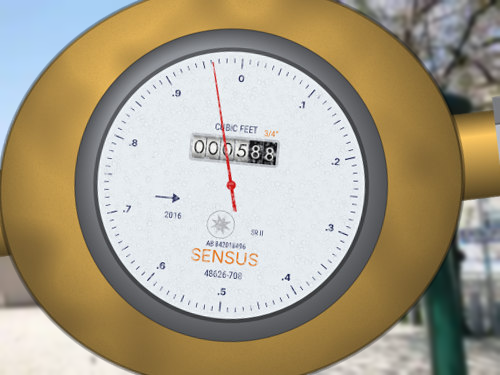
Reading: 587.96 ft³
